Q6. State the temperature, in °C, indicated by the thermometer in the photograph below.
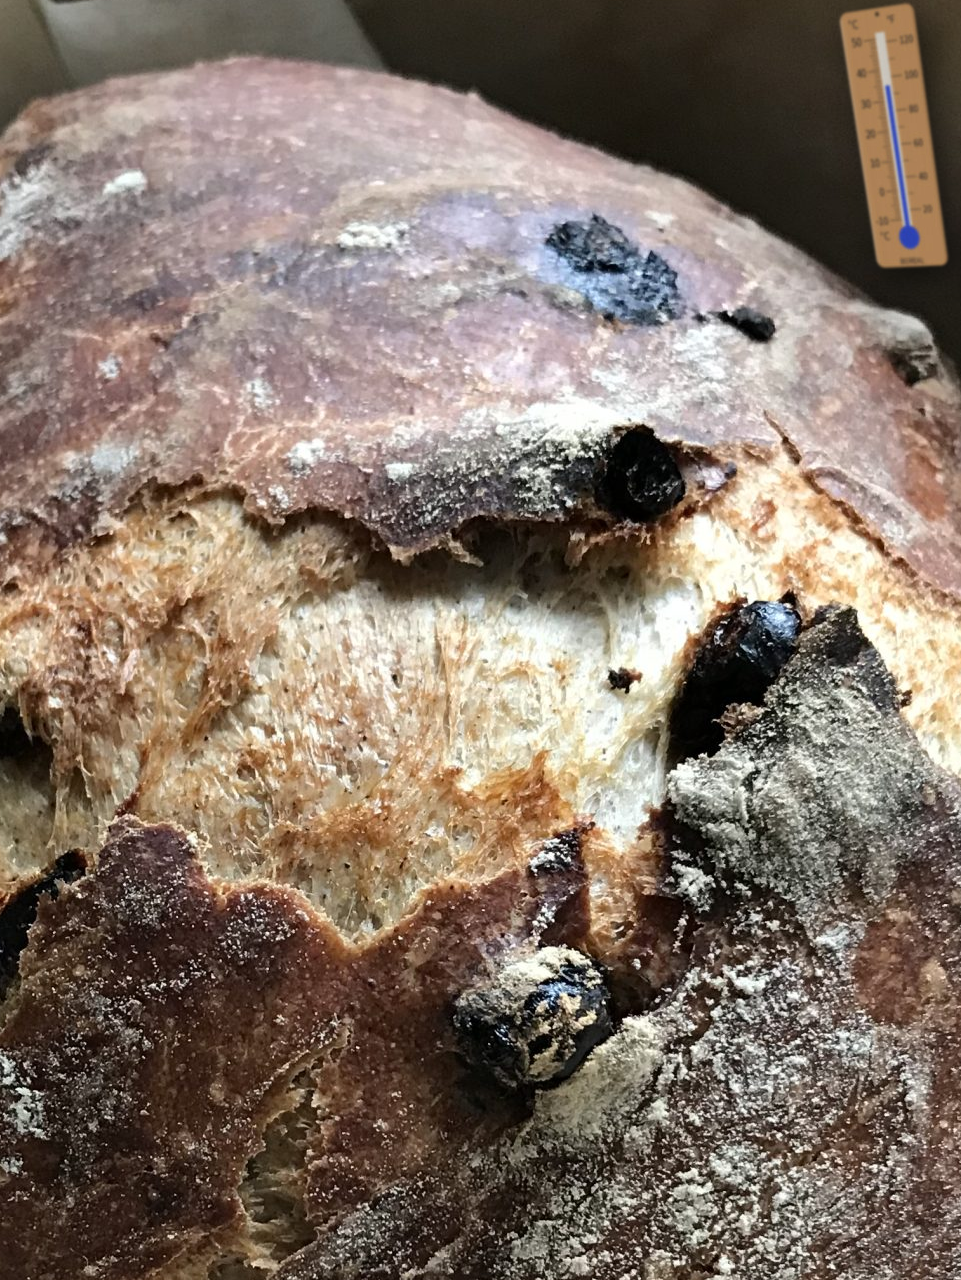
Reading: 35 °C
